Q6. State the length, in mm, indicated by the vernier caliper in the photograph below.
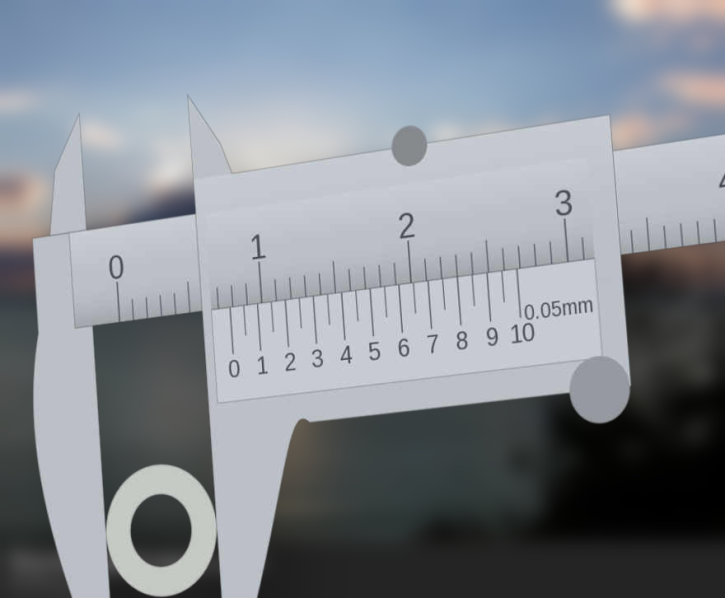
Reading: 7.8 mm
